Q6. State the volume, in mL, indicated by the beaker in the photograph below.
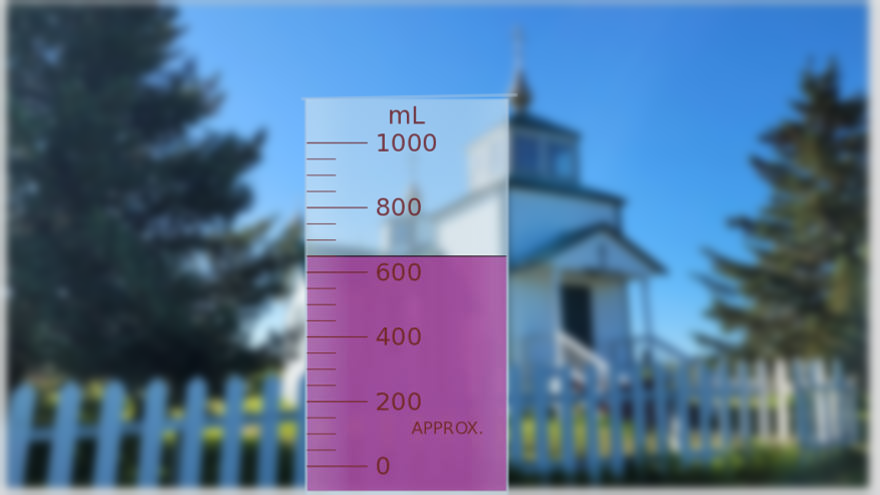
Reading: 650 mL
